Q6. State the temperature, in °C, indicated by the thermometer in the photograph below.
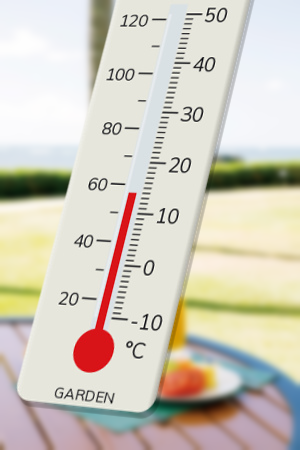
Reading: 14 °C
